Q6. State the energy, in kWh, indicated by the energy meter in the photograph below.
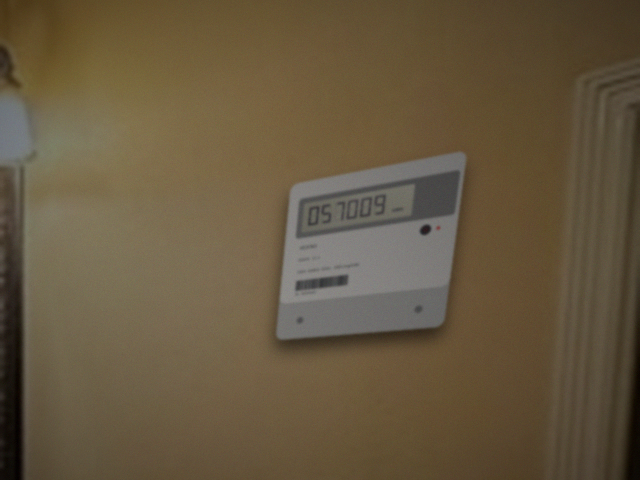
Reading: 57009 kWh
